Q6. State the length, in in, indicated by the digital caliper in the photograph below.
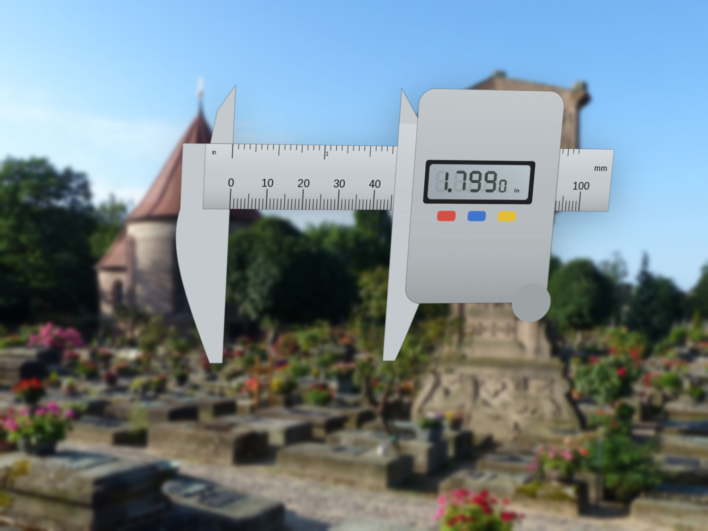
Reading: 1.7990 in
